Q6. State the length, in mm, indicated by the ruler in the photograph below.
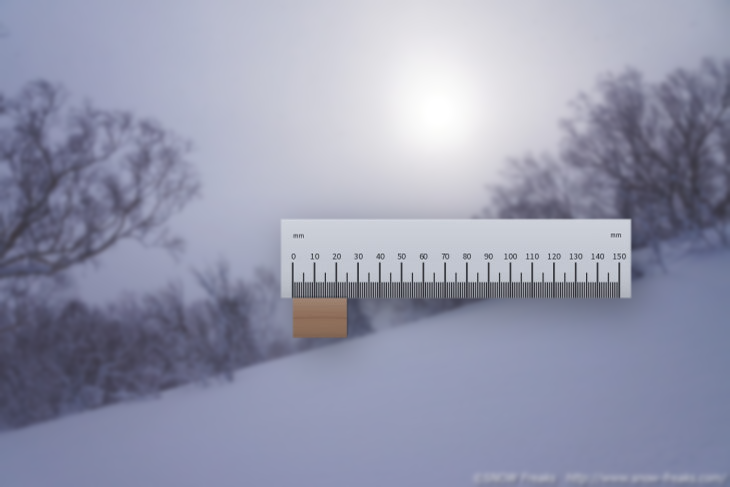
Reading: 25 mm
